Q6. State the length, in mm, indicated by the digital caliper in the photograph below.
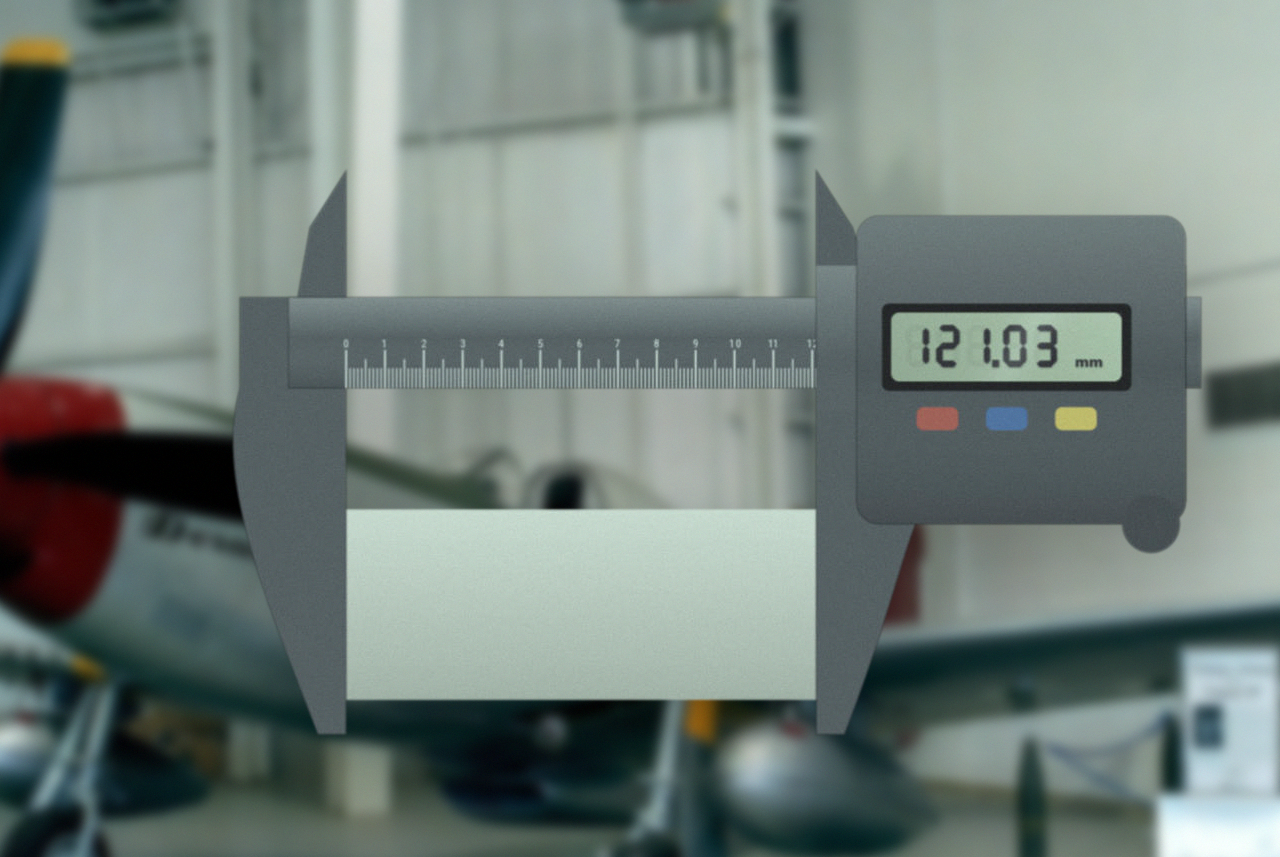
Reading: 121.03 mm
